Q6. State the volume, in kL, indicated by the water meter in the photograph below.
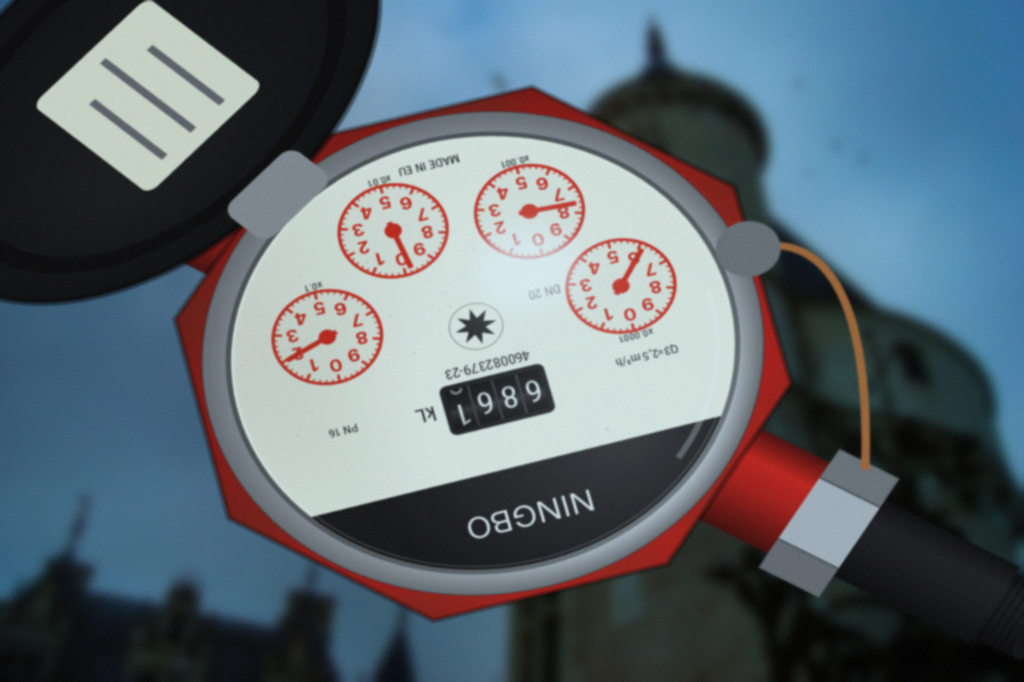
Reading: 6861.1976 kL
